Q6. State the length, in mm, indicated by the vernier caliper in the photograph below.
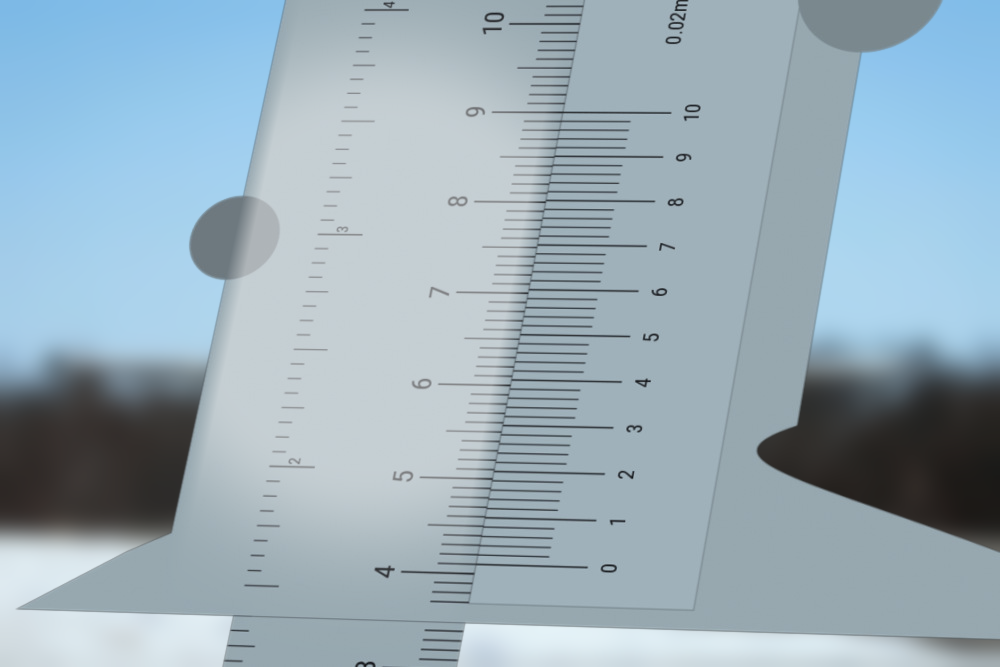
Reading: 41.0 mm
